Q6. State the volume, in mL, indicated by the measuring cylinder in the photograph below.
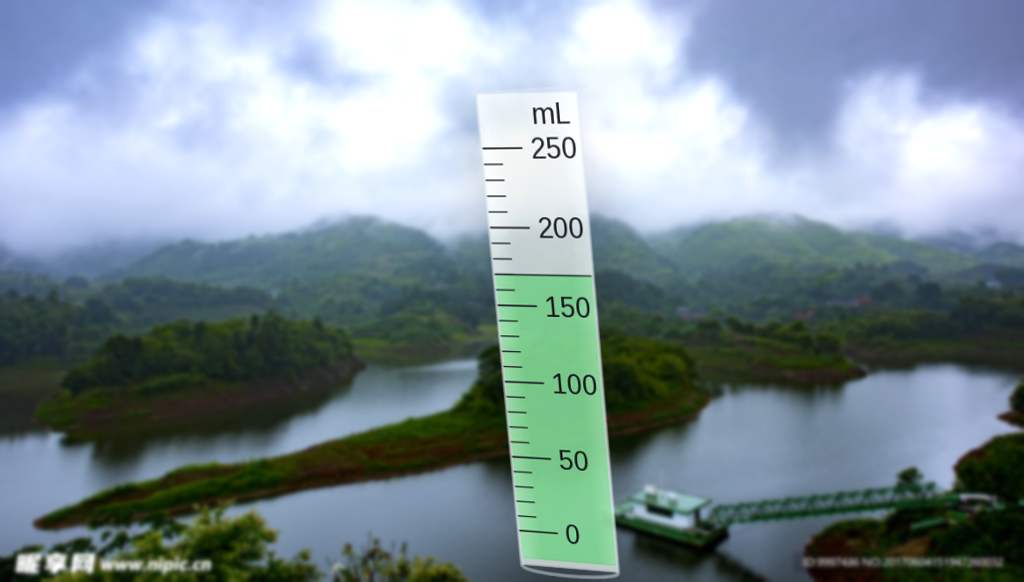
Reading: 170 mL
